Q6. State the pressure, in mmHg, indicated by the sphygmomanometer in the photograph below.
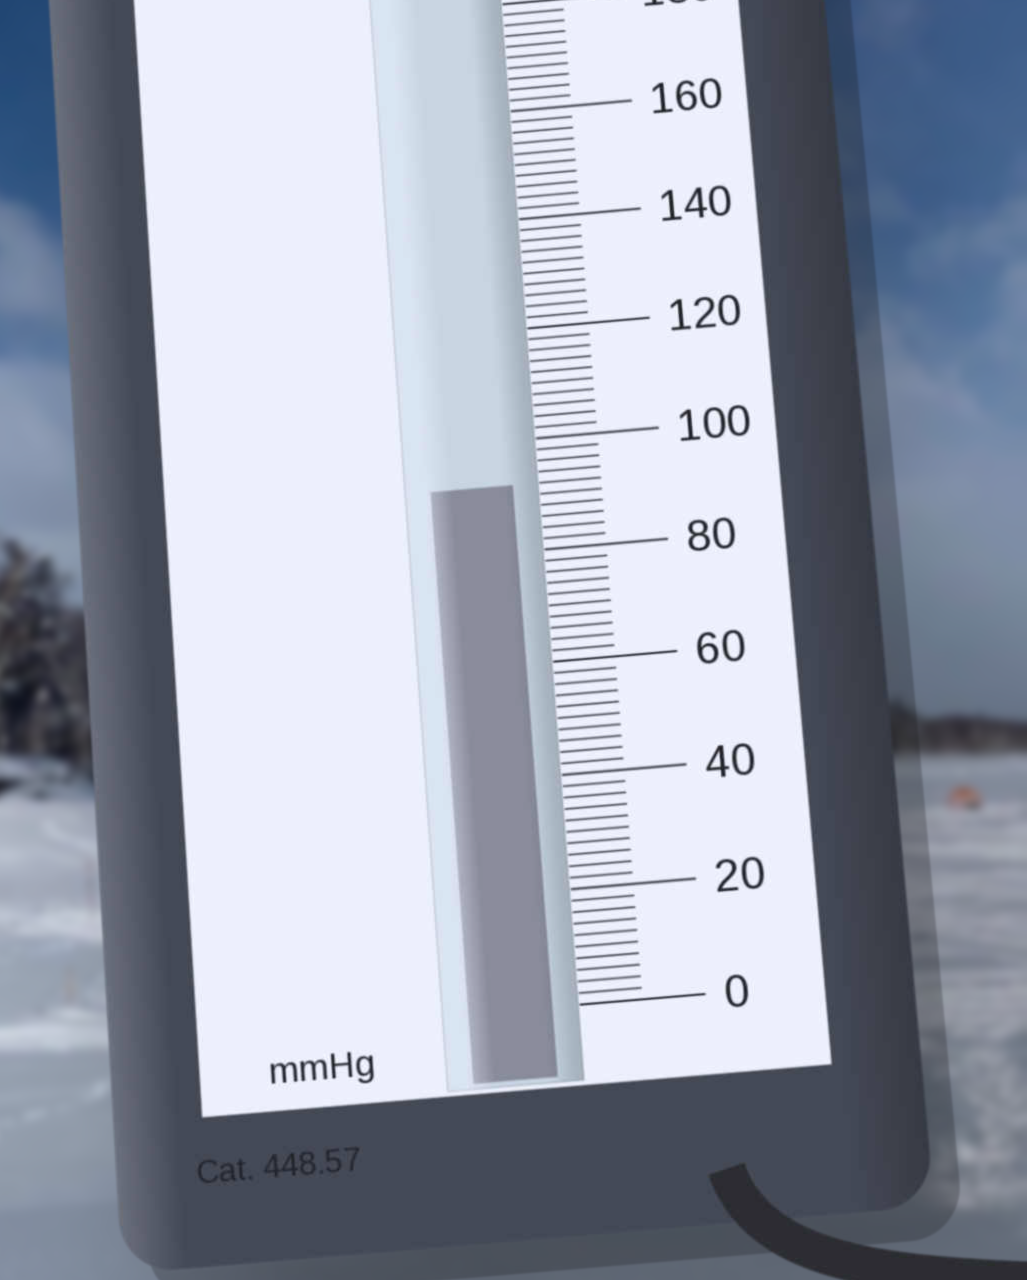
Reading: 92 mmHg
